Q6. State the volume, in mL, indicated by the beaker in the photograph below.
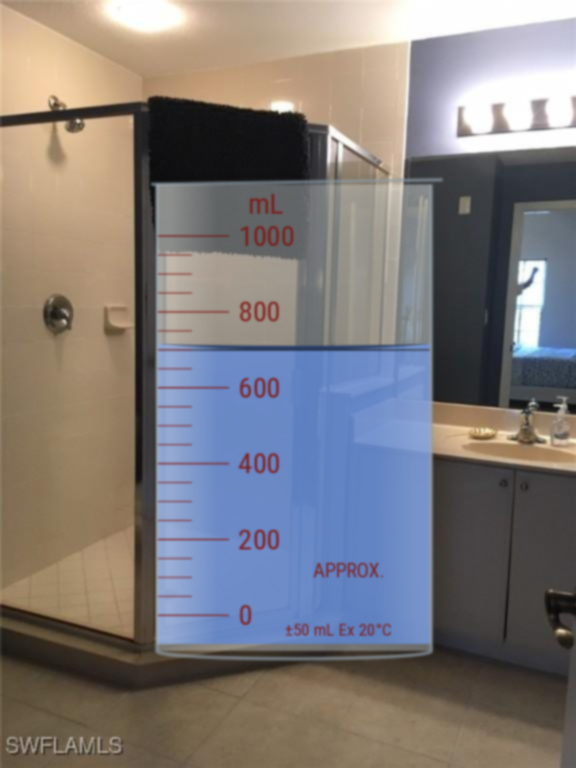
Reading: 700 mL
